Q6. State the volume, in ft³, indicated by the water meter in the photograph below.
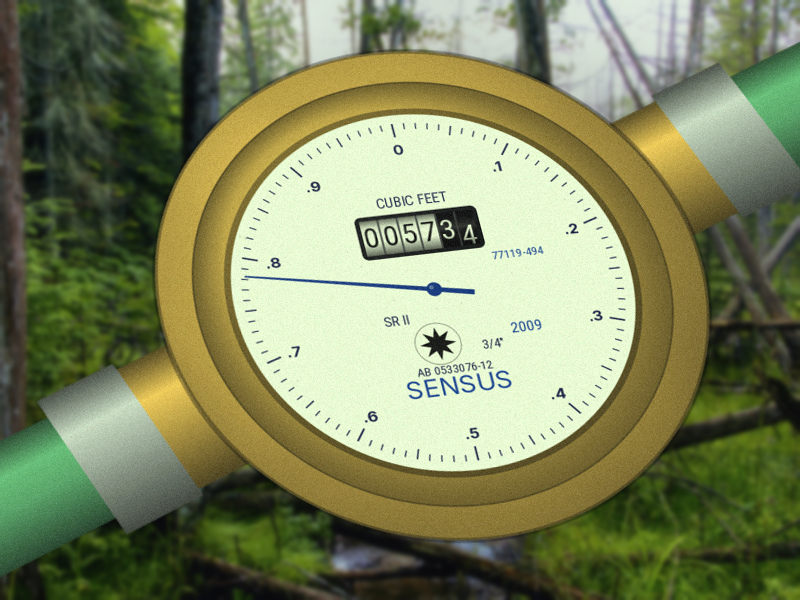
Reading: 5733.78 ft³
